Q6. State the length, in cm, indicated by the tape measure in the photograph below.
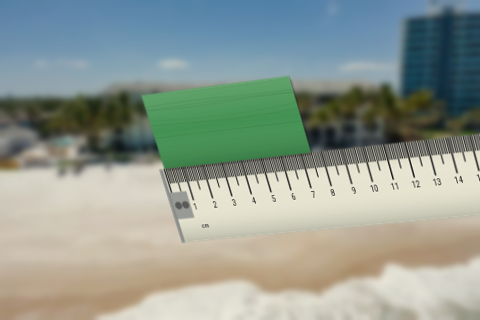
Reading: 7.5 cm
